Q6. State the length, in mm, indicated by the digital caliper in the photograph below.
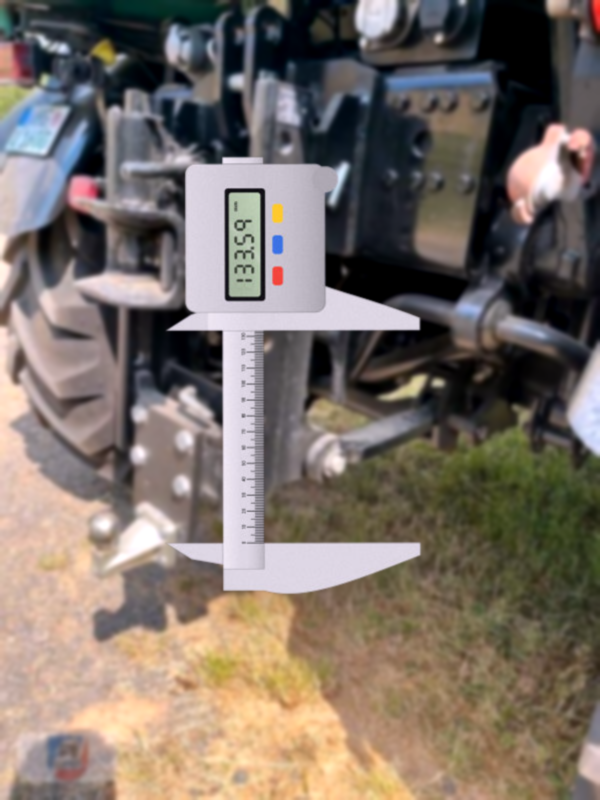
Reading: 133.59 mm
